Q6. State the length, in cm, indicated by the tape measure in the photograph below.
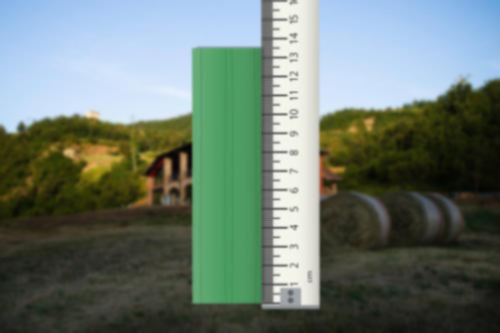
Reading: 13.5 cm
